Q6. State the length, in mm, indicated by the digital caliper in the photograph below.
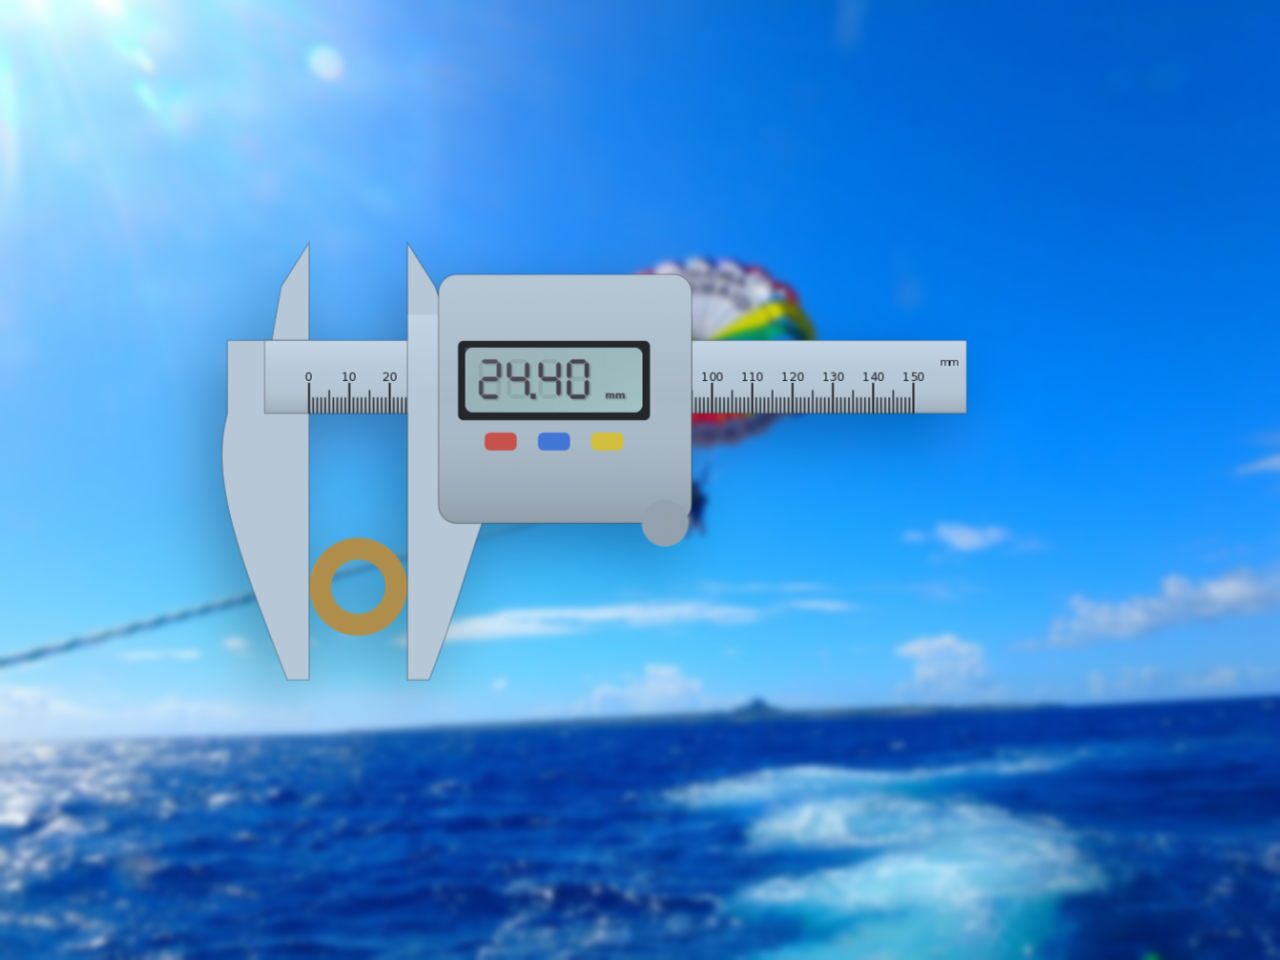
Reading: 24.40 mm
